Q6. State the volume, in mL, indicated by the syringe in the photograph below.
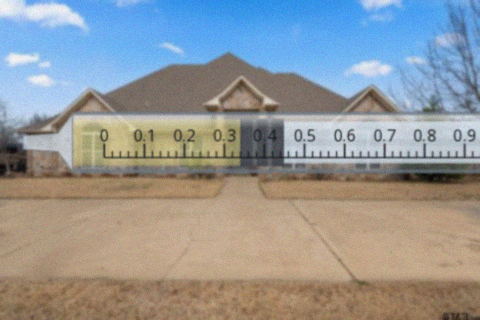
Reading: 0.34 mL
